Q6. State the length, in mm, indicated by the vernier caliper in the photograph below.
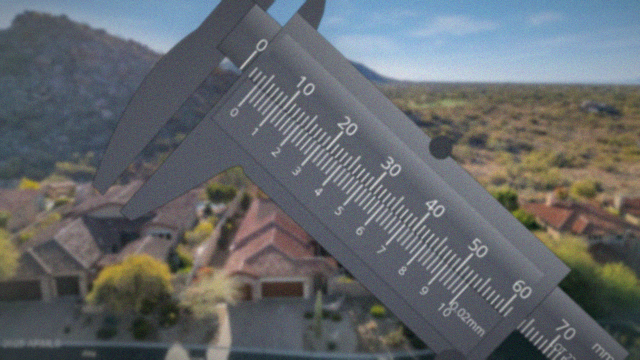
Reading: 4.0 mm
